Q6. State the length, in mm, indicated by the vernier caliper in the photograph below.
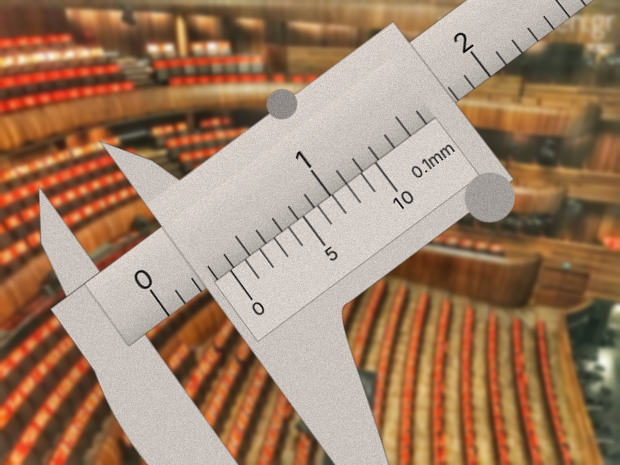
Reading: 3.8 mm
